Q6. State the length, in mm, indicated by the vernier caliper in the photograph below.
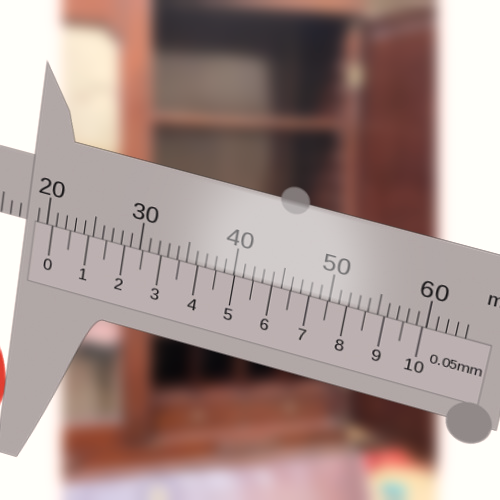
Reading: 20.6 mm
